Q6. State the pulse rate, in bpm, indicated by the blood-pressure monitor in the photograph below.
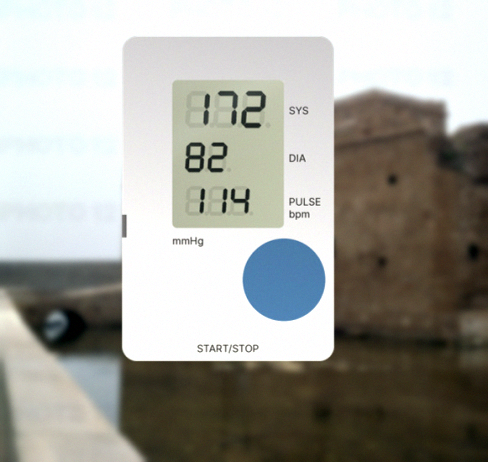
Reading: 114 bpm
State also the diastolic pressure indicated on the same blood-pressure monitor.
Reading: 82 mmHg
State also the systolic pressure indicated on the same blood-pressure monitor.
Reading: 172 mmHg
